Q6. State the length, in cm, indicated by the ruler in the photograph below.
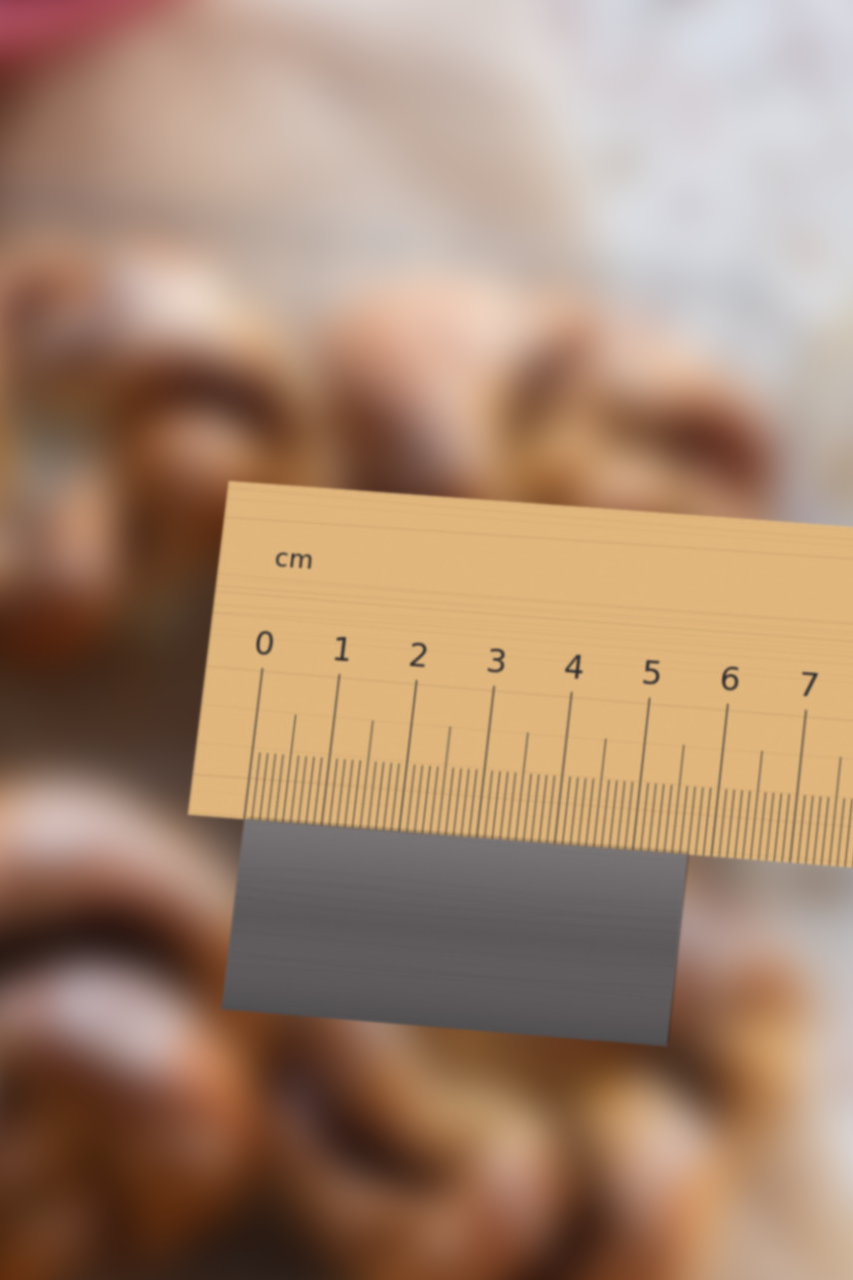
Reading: 5.7 cm
